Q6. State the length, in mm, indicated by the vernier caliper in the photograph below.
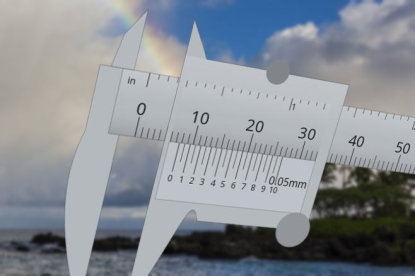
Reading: 7.6 mm
